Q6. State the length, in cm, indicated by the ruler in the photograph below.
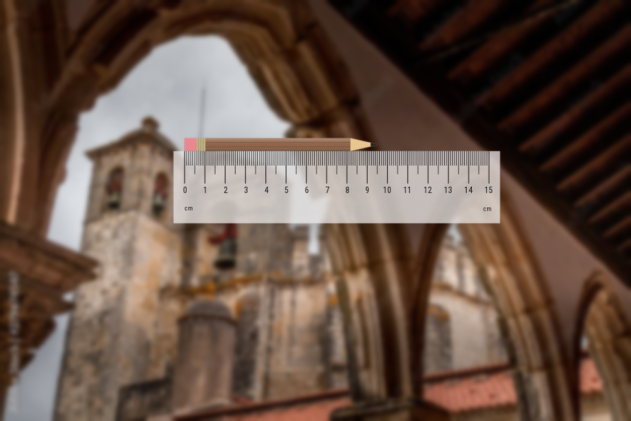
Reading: 9.5 cm
